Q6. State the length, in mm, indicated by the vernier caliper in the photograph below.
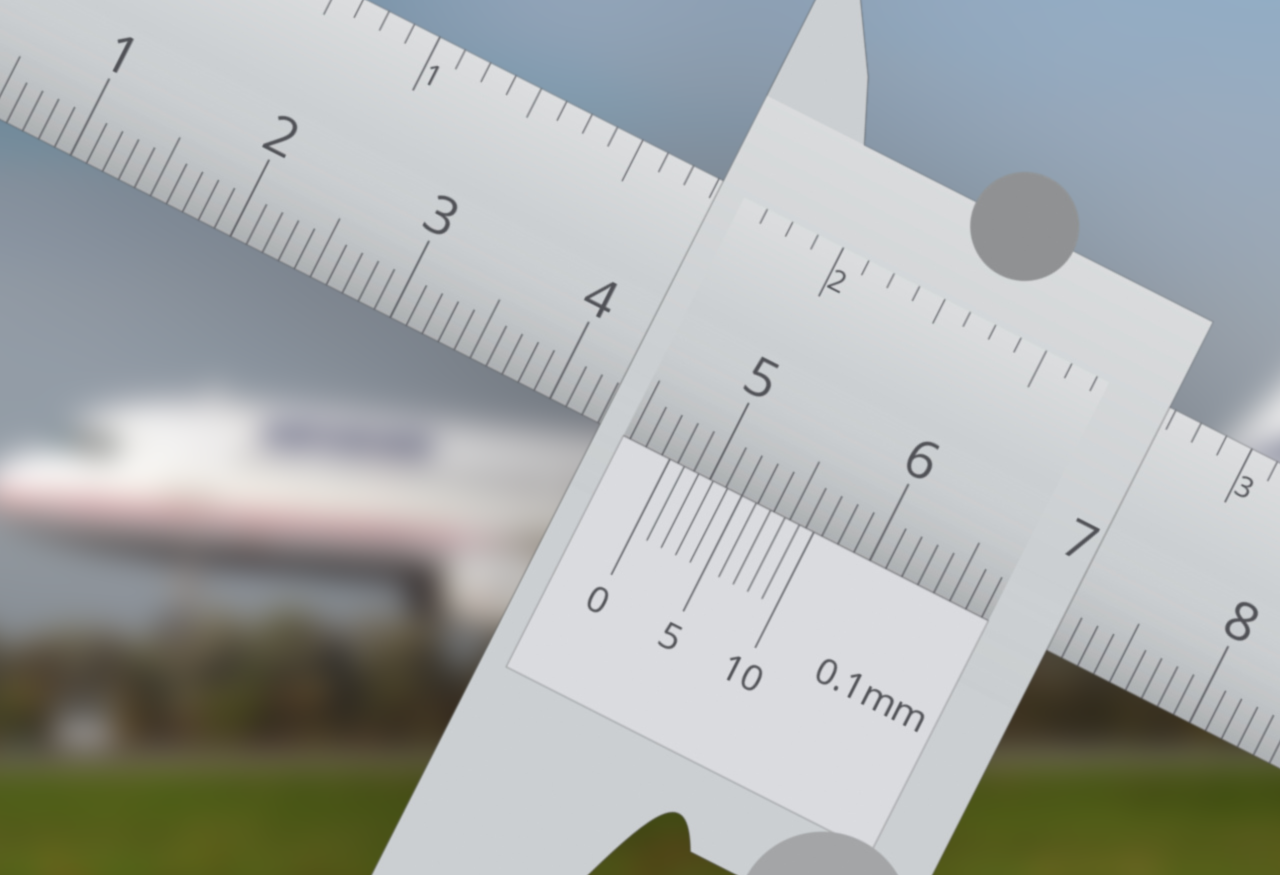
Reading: 47.5 mm
